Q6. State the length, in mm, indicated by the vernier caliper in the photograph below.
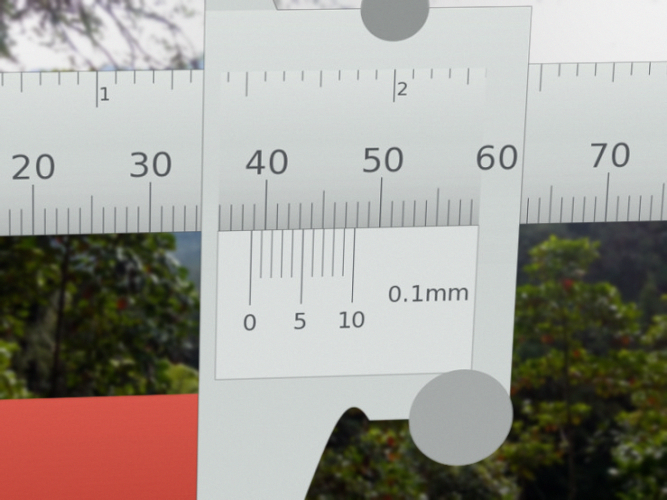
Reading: 38.8 mm
